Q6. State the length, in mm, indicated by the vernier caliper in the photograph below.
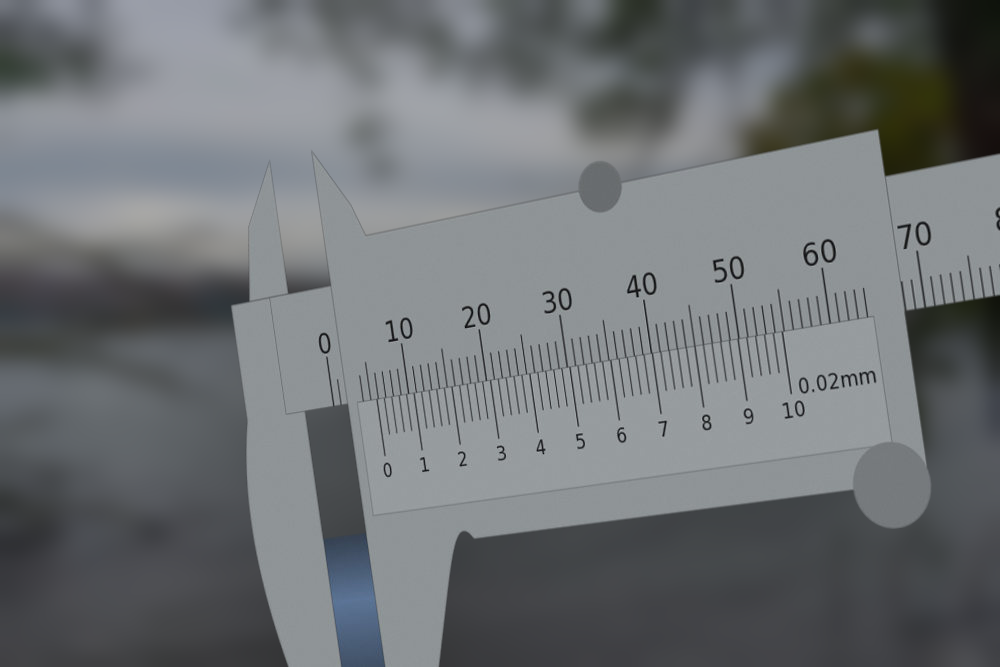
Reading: 5.8 mm
